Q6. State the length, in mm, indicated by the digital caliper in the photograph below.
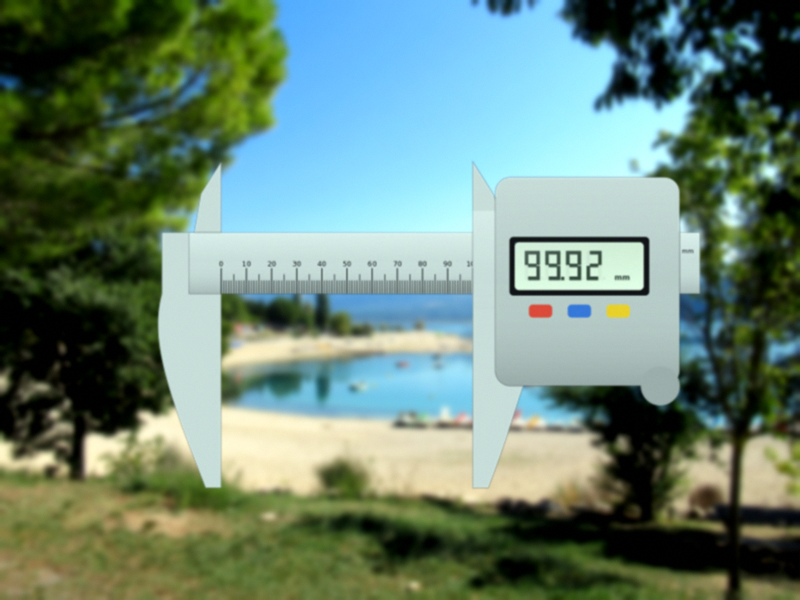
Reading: 99.92 mm
